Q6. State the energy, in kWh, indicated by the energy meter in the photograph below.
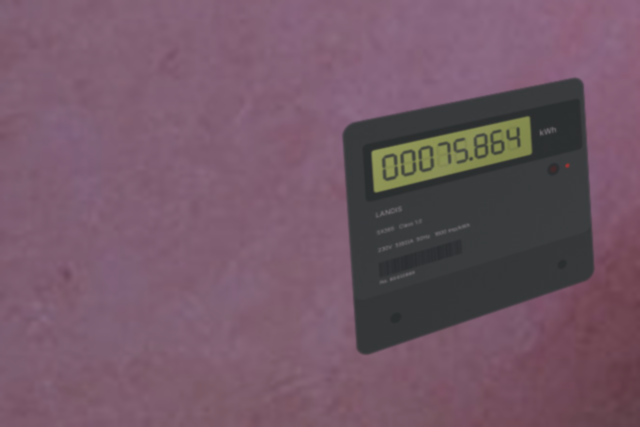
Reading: 75.864 kWh
